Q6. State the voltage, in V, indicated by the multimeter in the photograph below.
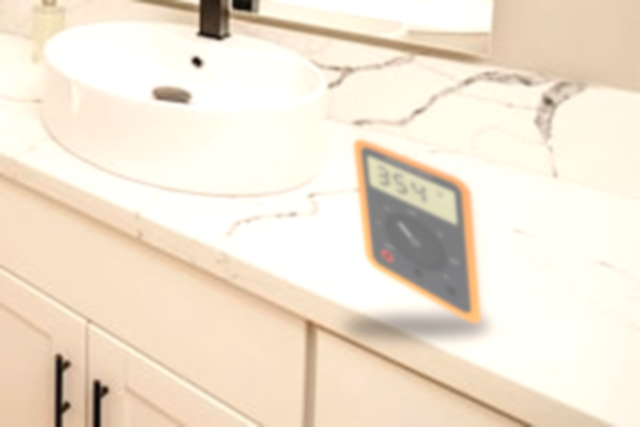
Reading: 354 V
